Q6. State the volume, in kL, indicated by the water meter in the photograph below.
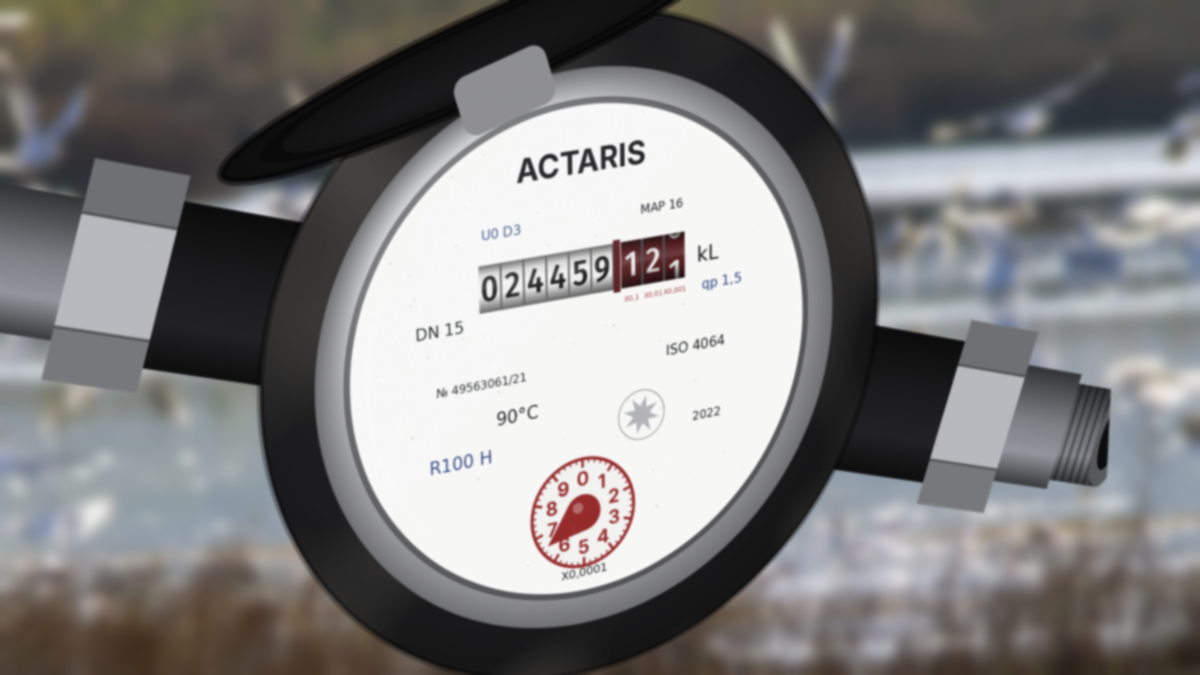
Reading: 24459.1206 kL
